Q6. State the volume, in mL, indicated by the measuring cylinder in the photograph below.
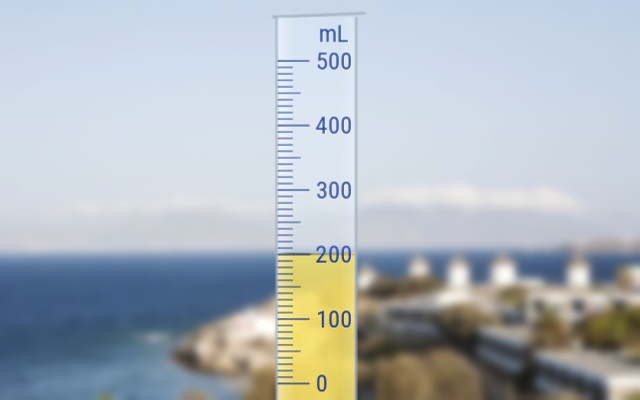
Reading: 200 mL
